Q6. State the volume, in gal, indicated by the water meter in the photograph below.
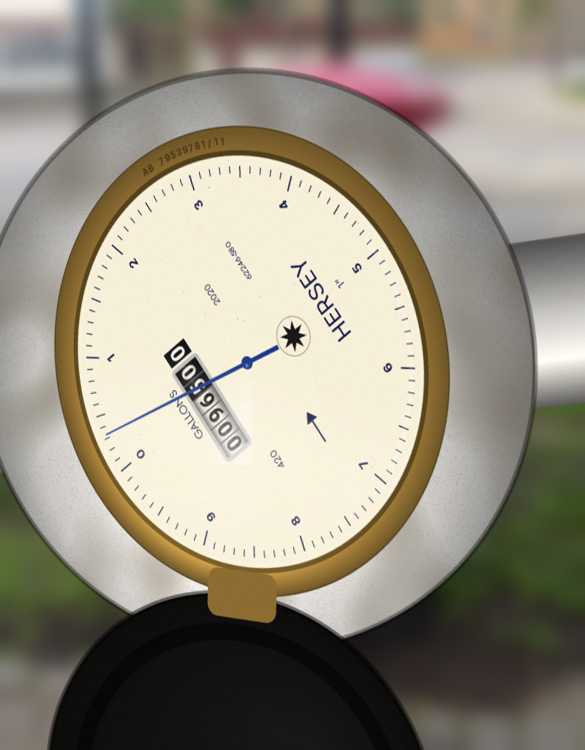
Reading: 96500.3 gal
